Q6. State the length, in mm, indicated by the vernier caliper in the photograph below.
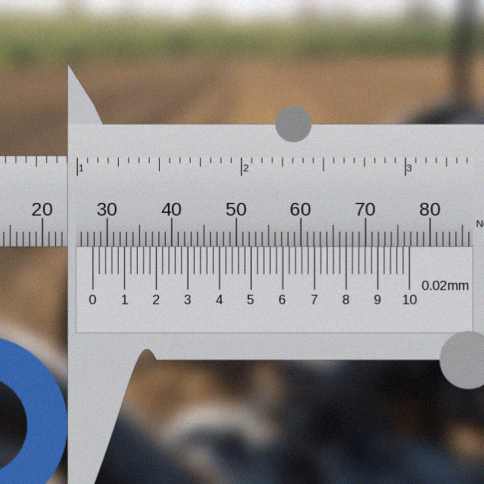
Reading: 27.8 mm
